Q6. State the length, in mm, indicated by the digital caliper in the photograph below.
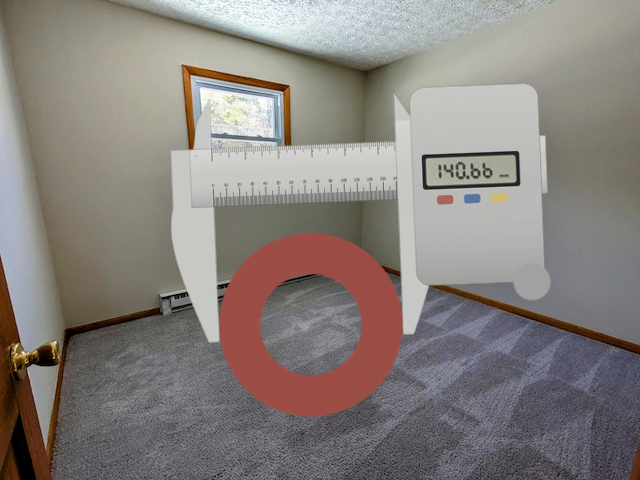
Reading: 140.66 mm
